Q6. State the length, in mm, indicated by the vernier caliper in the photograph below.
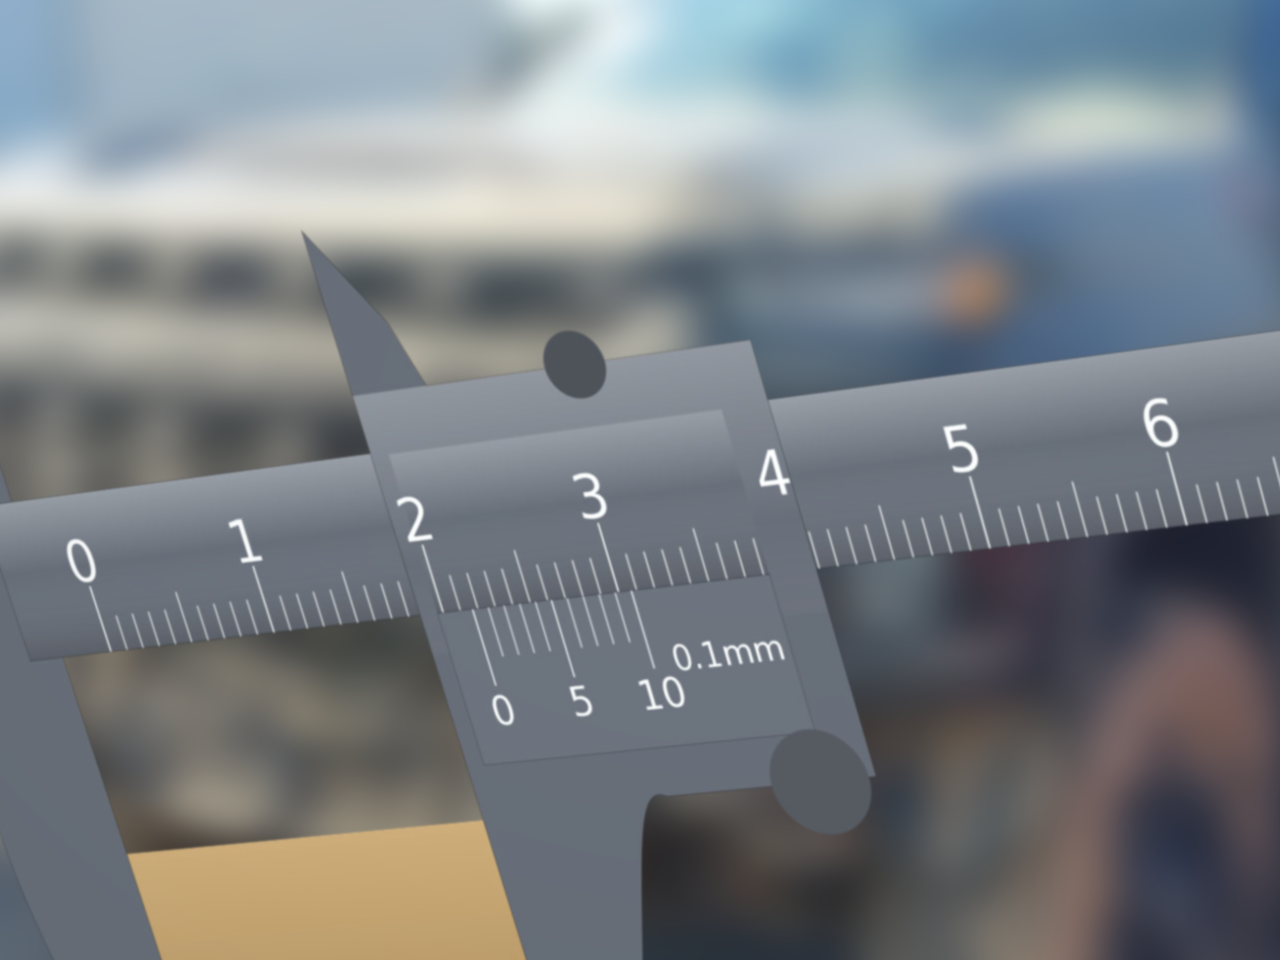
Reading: 21.7 mm
